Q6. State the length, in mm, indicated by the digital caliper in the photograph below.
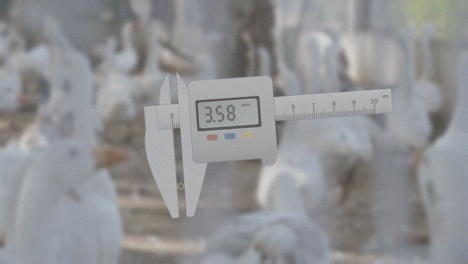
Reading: 3.58 mm
